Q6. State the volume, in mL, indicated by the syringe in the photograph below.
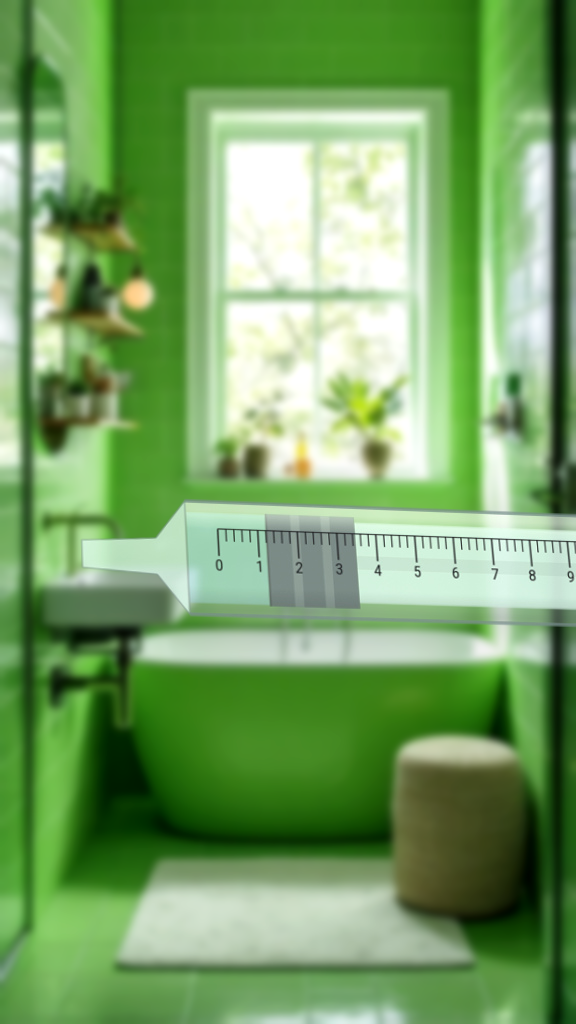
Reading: 1.2 mL
